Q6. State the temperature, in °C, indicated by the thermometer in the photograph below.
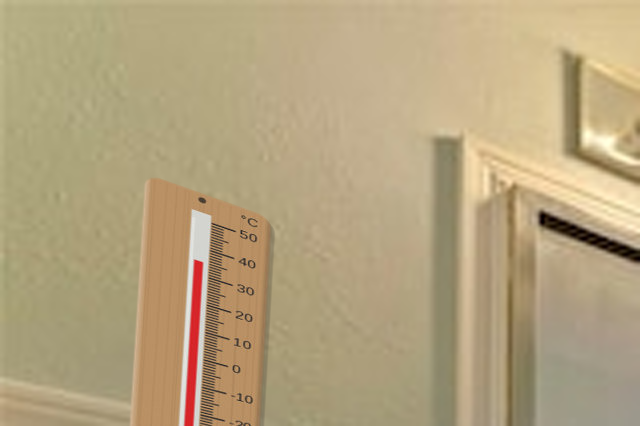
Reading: 35 °C
